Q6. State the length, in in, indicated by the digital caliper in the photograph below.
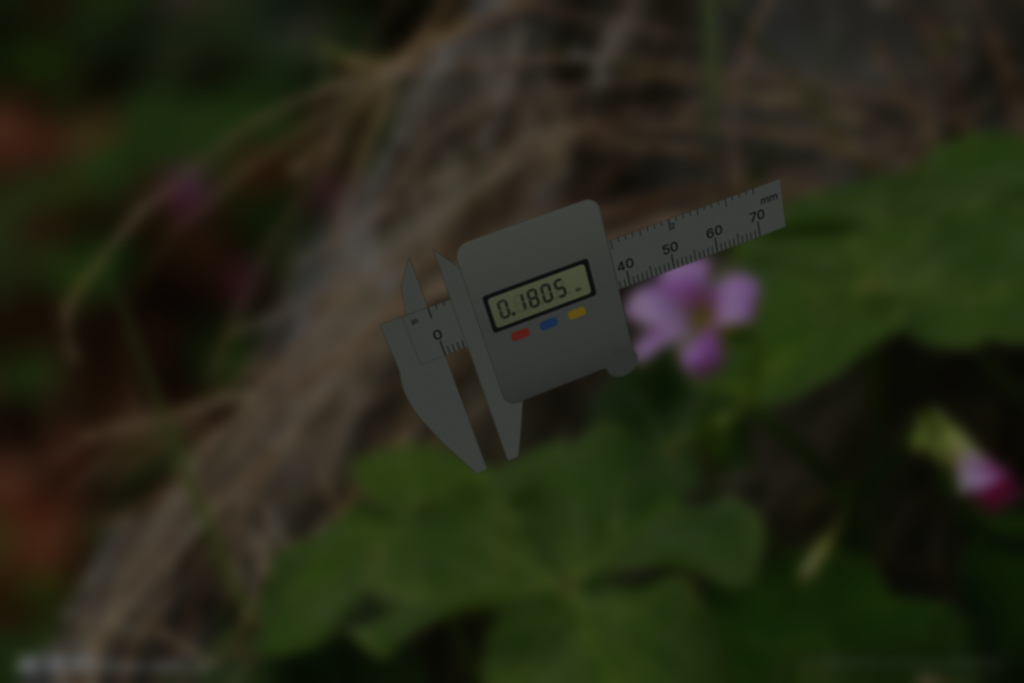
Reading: 0.1805 in
